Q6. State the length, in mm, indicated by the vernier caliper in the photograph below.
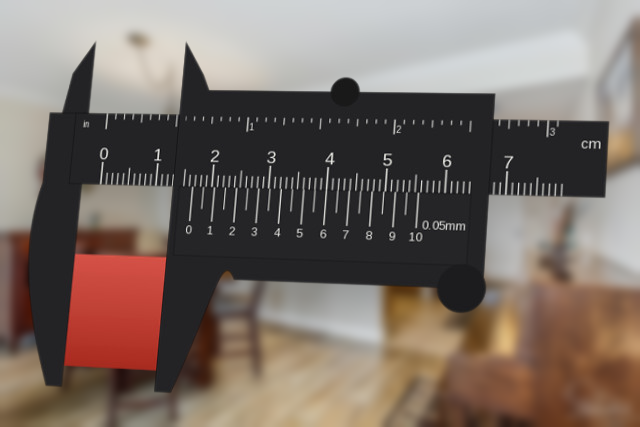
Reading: 16.6 mm
